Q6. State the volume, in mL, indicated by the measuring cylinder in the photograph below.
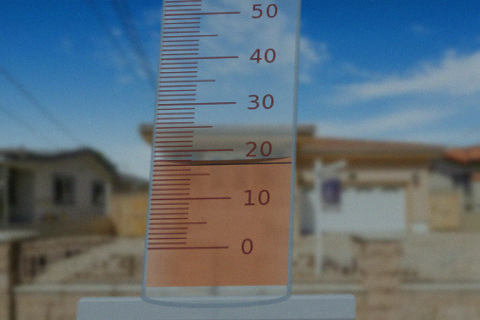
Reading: 17 mL
